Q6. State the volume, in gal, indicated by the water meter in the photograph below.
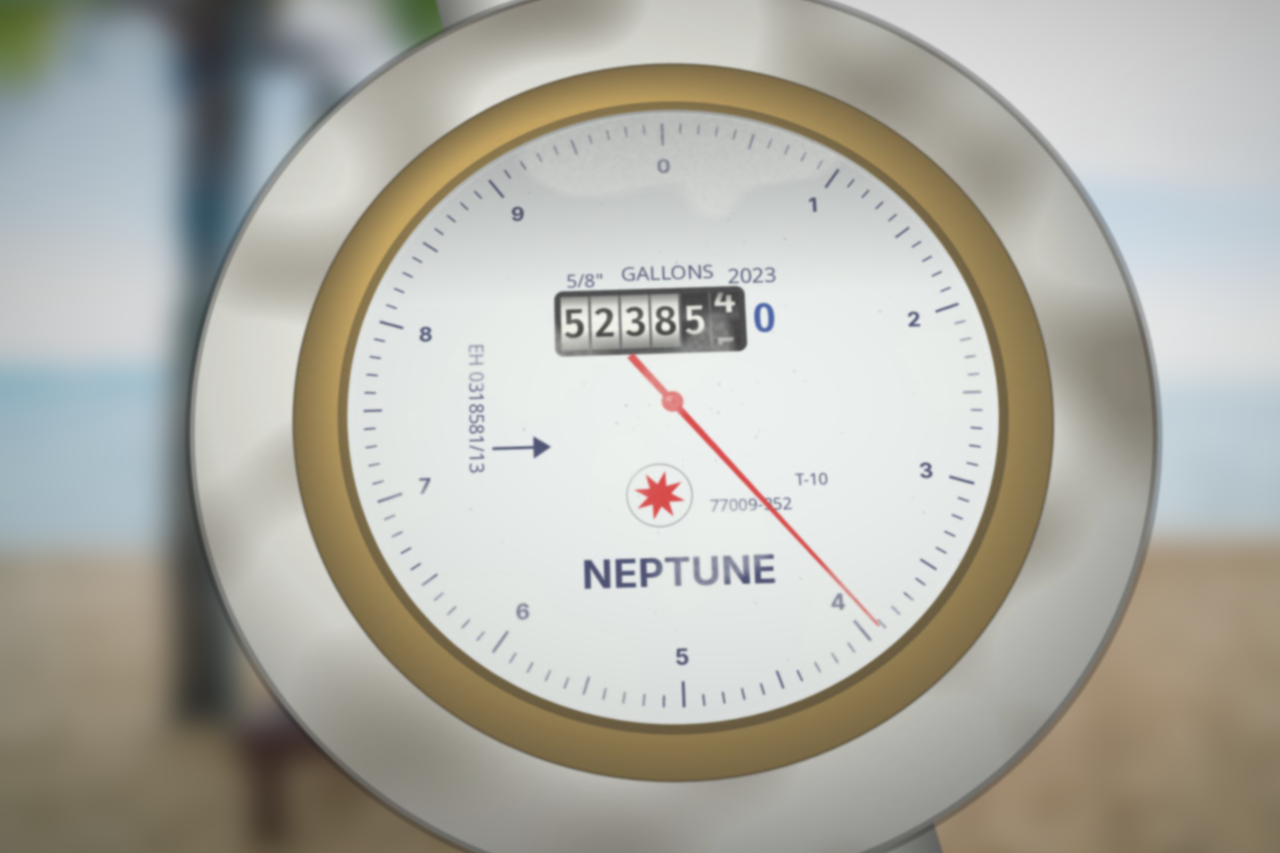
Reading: 5238543.9 gal
